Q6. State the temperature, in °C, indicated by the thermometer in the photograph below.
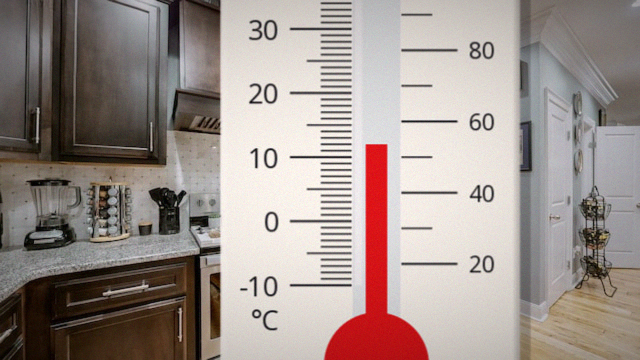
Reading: 12 °C
